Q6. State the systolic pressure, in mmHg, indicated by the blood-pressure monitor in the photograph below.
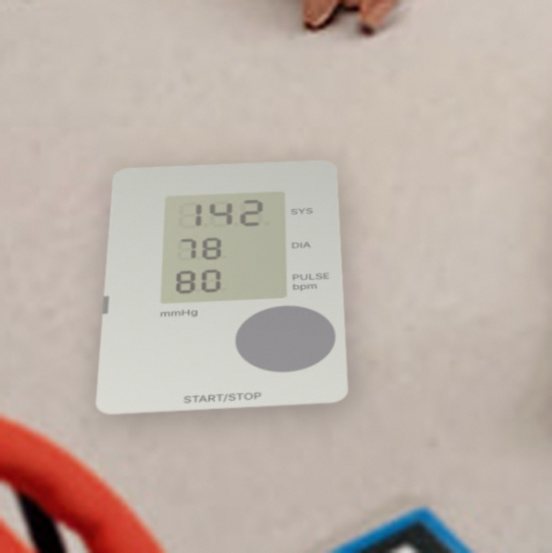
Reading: 142 mmHg
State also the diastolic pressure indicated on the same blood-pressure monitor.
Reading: 78 mmHg
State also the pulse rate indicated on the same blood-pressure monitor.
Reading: 80 bpm
